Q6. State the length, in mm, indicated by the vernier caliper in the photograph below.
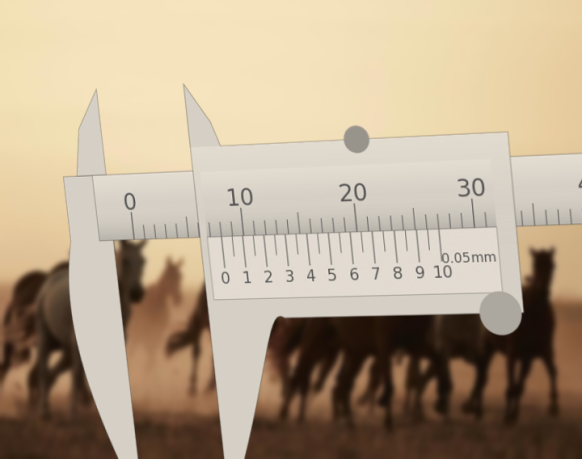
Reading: 8.0 mm
